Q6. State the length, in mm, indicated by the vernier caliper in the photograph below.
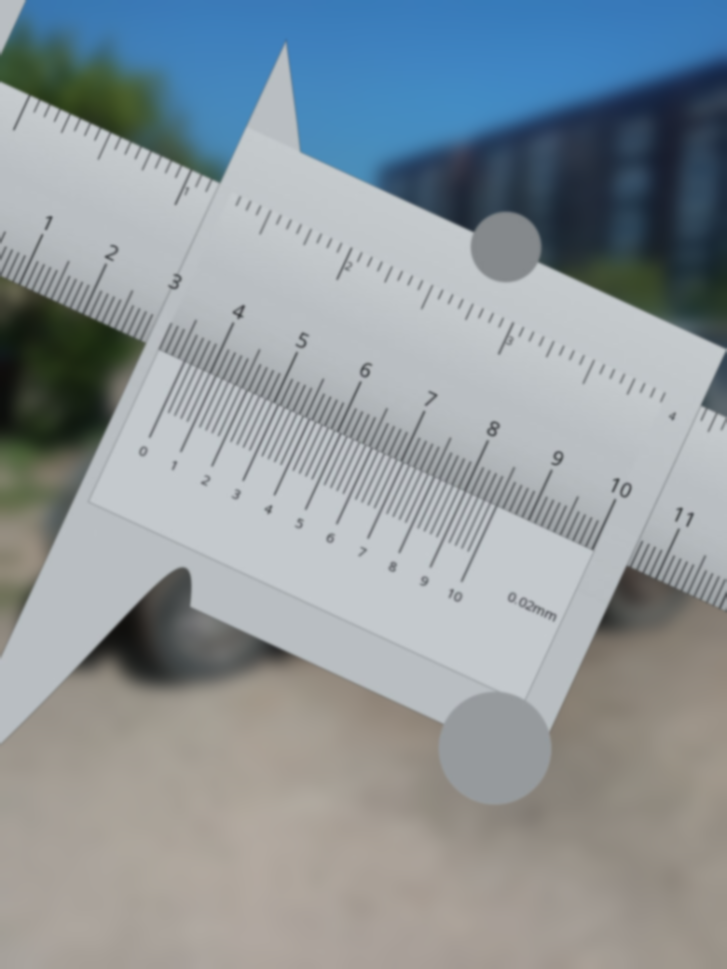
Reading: 36.0 mm
